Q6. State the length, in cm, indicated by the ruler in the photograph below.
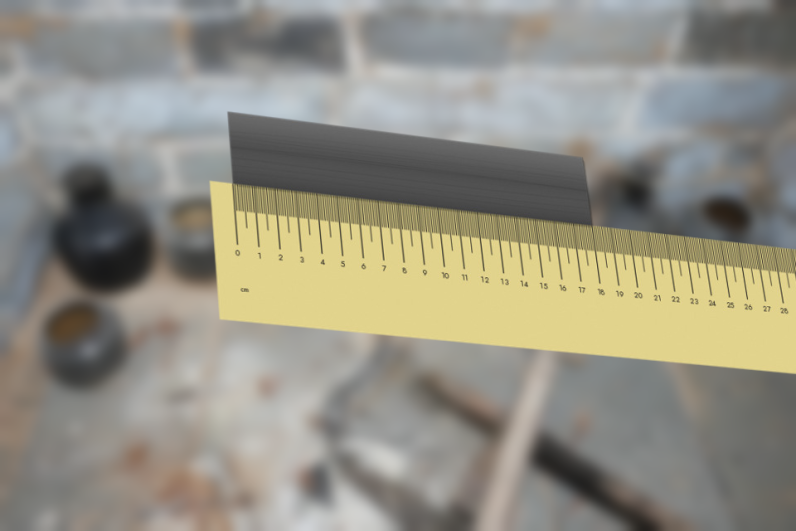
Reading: 18 cm
